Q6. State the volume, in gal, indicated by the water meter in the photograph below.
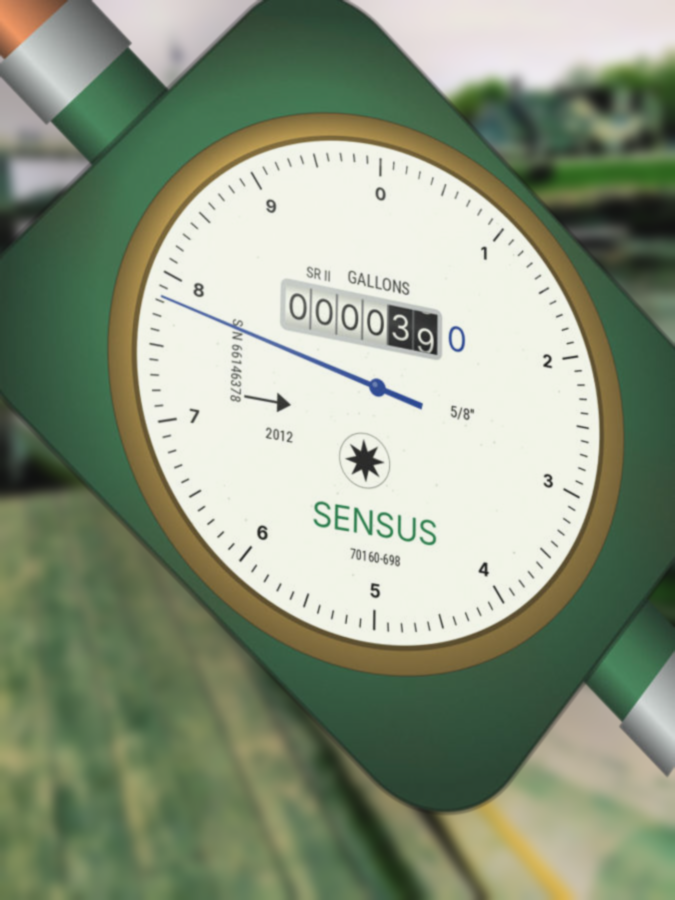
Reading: 387.8 gal
